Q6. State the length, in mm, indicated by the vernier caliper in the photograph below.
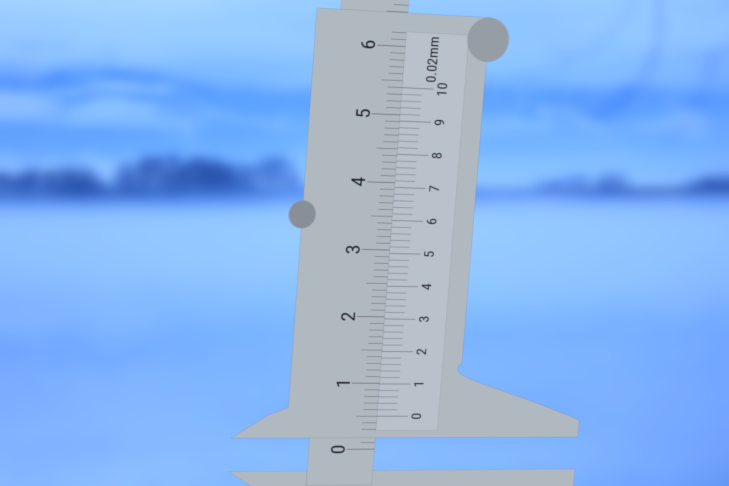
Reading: 5.0 mm
